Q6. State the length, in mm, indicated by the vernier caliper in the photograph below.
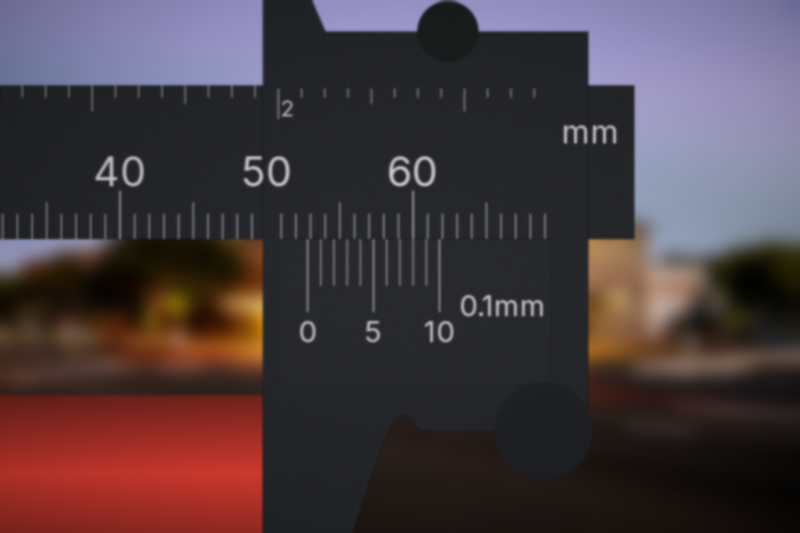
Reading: 52.8 mm
